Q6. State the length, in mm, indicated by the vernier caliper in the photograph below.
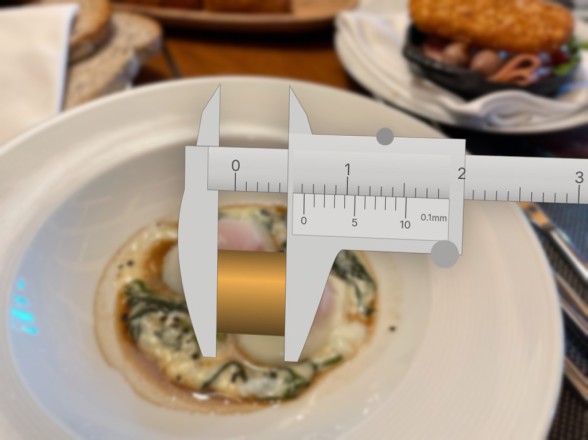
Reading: 6.2 mm
